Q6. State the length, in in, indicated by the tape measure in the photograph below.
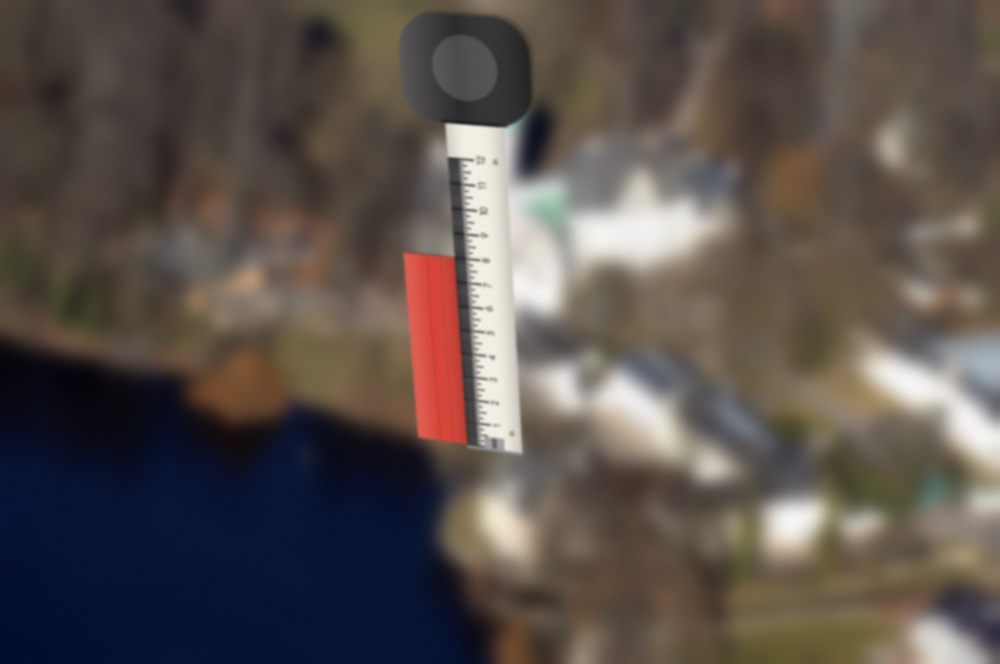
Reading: 8 in
